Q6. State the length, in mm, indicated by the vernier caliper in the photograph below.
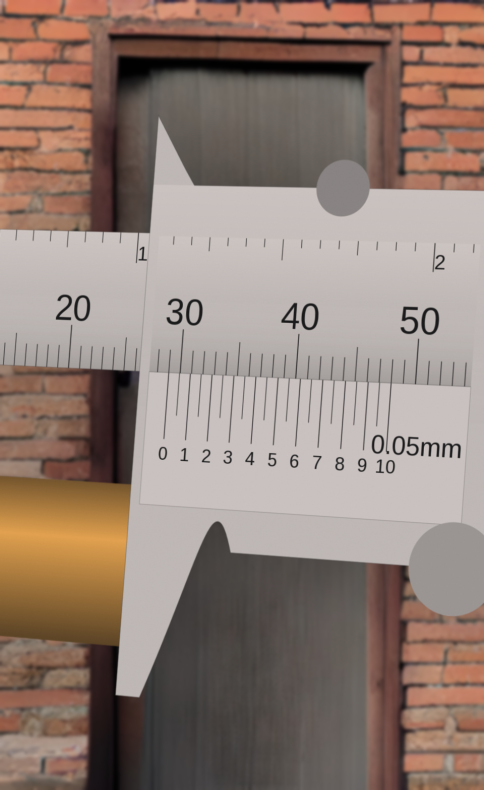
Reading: 29.0 mm
